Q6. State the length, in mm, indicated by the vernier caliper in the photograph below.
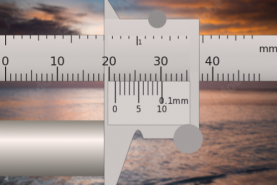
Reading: 21.2 mm
